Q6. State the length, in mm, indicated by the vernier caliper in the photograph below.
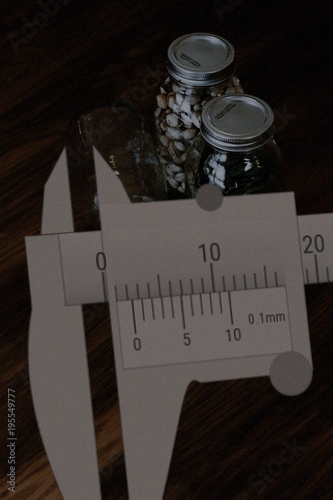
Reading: 2.4 mm
